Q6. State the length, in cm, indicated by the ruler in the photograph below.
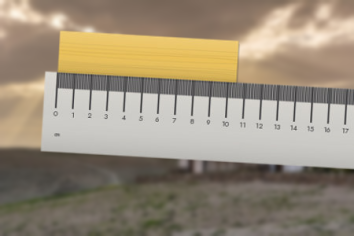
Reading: 10.5 cm
